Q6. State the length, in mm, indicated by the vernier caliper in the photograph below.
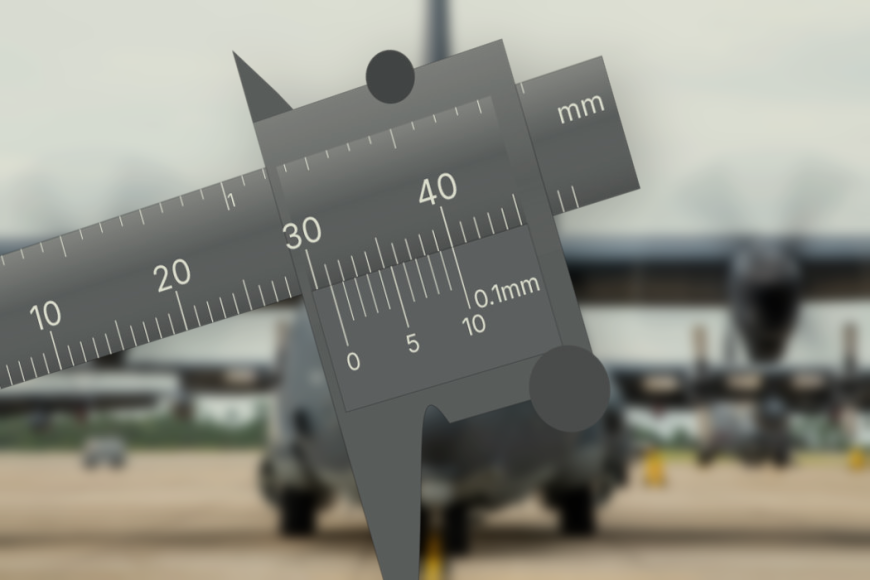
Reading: 31.0 mm
